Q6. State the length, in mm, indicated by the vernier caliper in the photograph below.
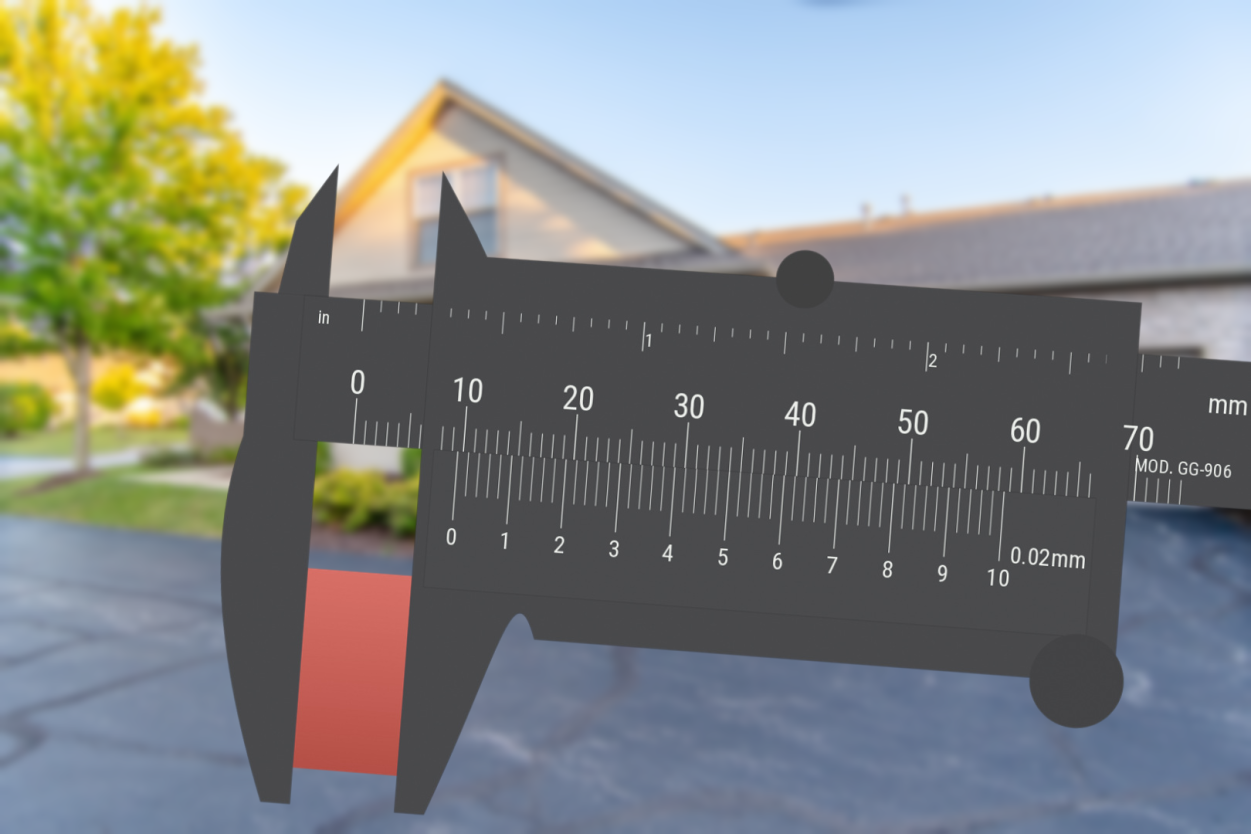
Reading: 9.5 mm
